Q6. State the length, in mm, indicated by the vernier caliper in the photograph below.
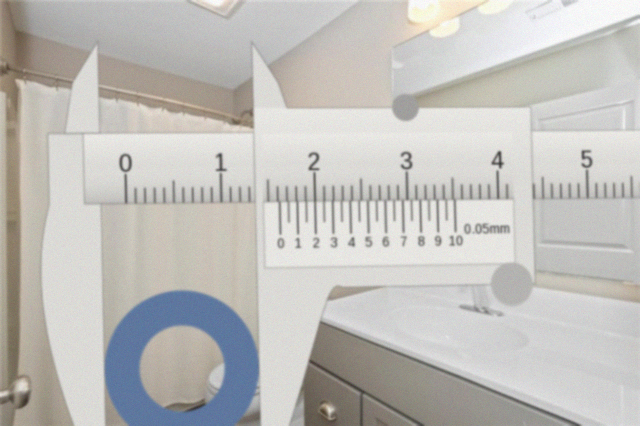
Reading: 16.2 mm
